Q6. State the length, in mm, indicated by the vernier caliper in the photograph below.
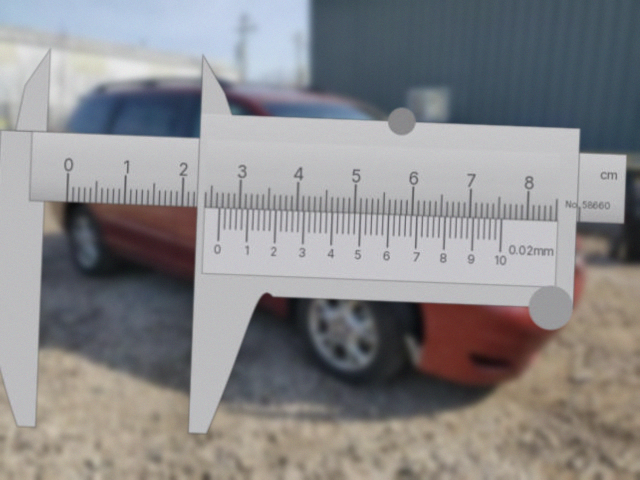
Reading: 26.5 mm
